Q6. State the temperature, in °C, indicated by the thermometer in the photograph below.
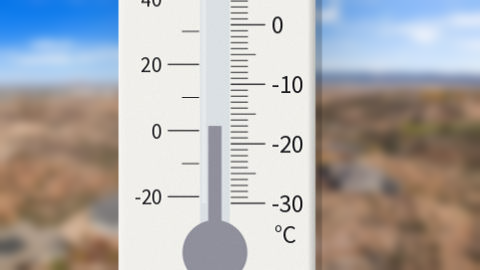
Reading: -17 °C
